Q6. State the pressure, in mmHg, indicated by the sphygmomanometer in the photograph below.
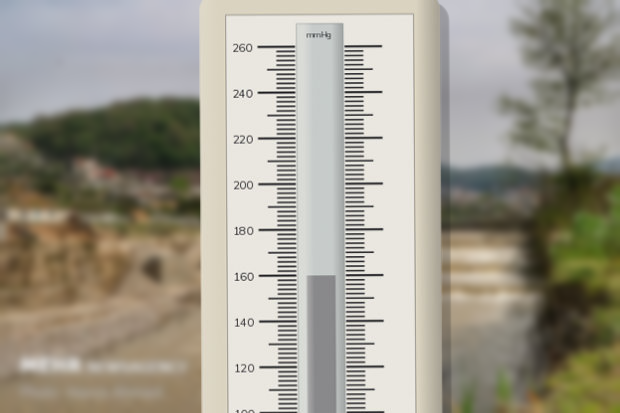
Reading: 160 mmHg
